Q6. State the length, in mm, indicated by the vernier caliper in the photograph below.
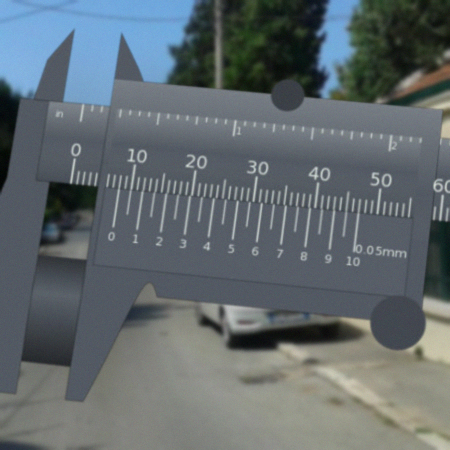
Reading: 8.0 mm
